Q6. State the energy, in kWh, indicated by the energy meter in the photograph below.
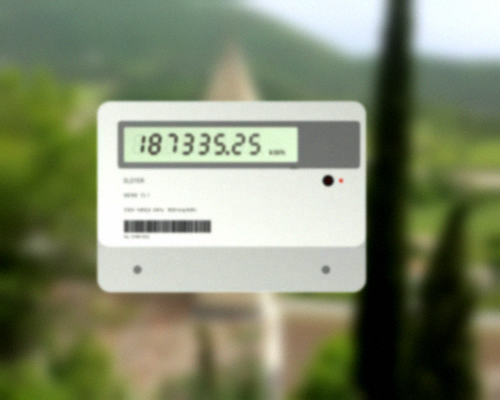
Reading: 187335.25 kWh
